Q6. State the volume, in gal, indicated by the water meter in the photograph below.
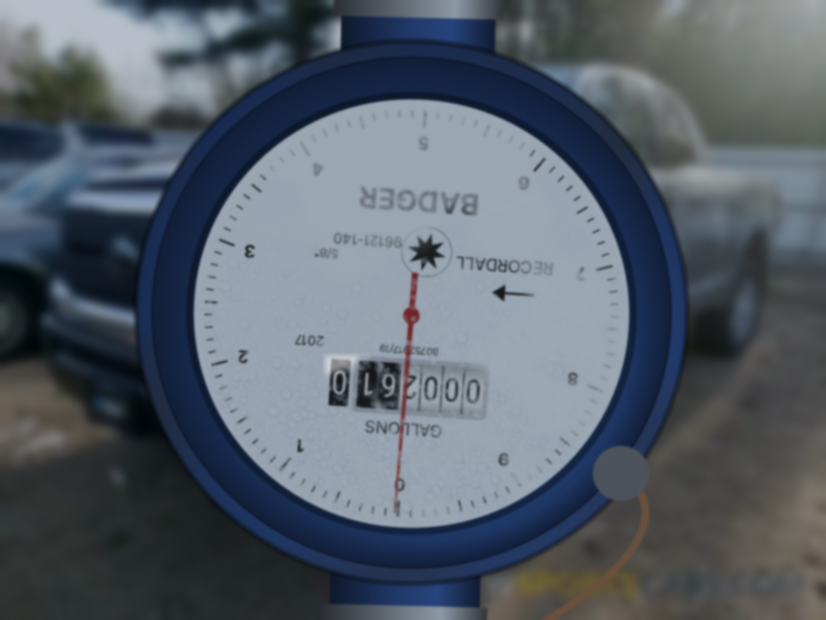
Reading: 2610.0 gal
